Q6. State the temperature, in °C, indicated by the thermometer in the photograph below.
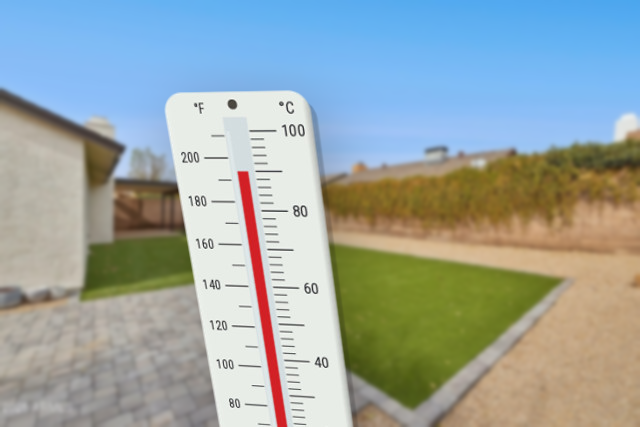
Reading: 90 °C
